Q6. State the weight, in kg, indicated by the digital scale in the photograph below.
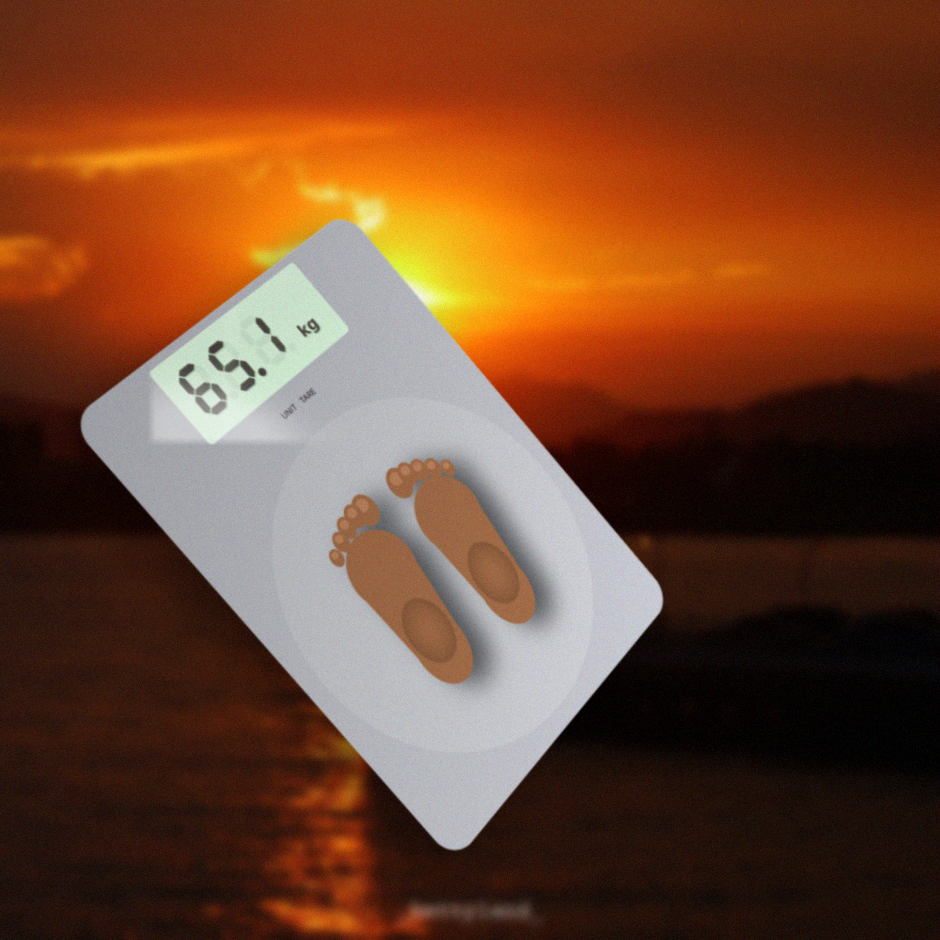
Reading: 65.1 kg
